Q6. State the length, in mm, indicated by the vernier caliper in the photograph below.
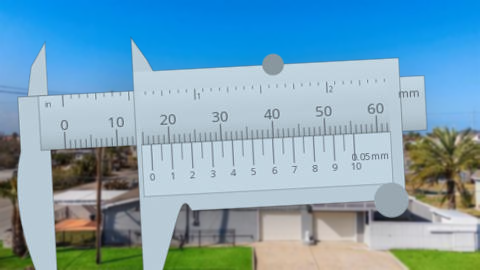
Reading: 16.5 mm
